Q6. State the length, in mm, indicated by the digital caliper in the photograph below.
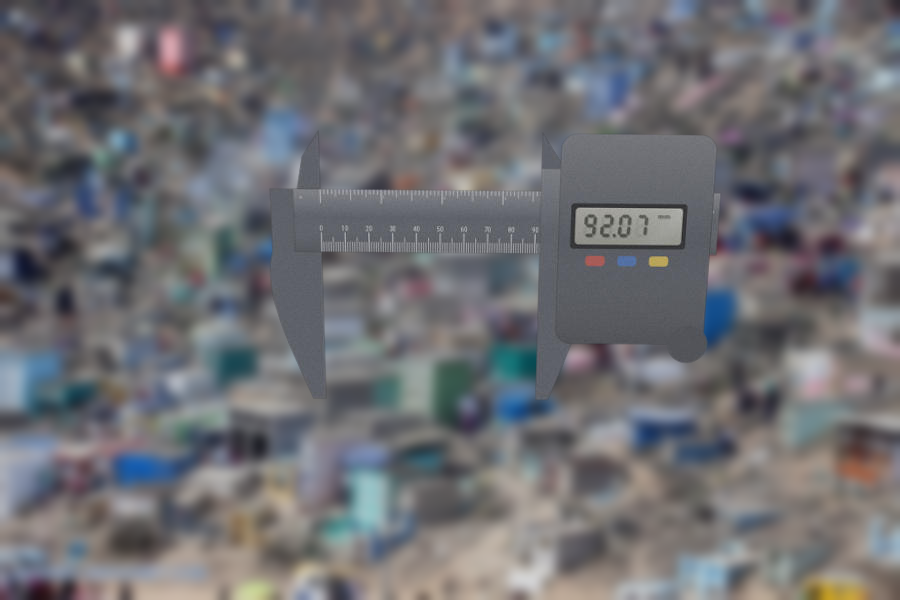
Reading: 92.07 mm
